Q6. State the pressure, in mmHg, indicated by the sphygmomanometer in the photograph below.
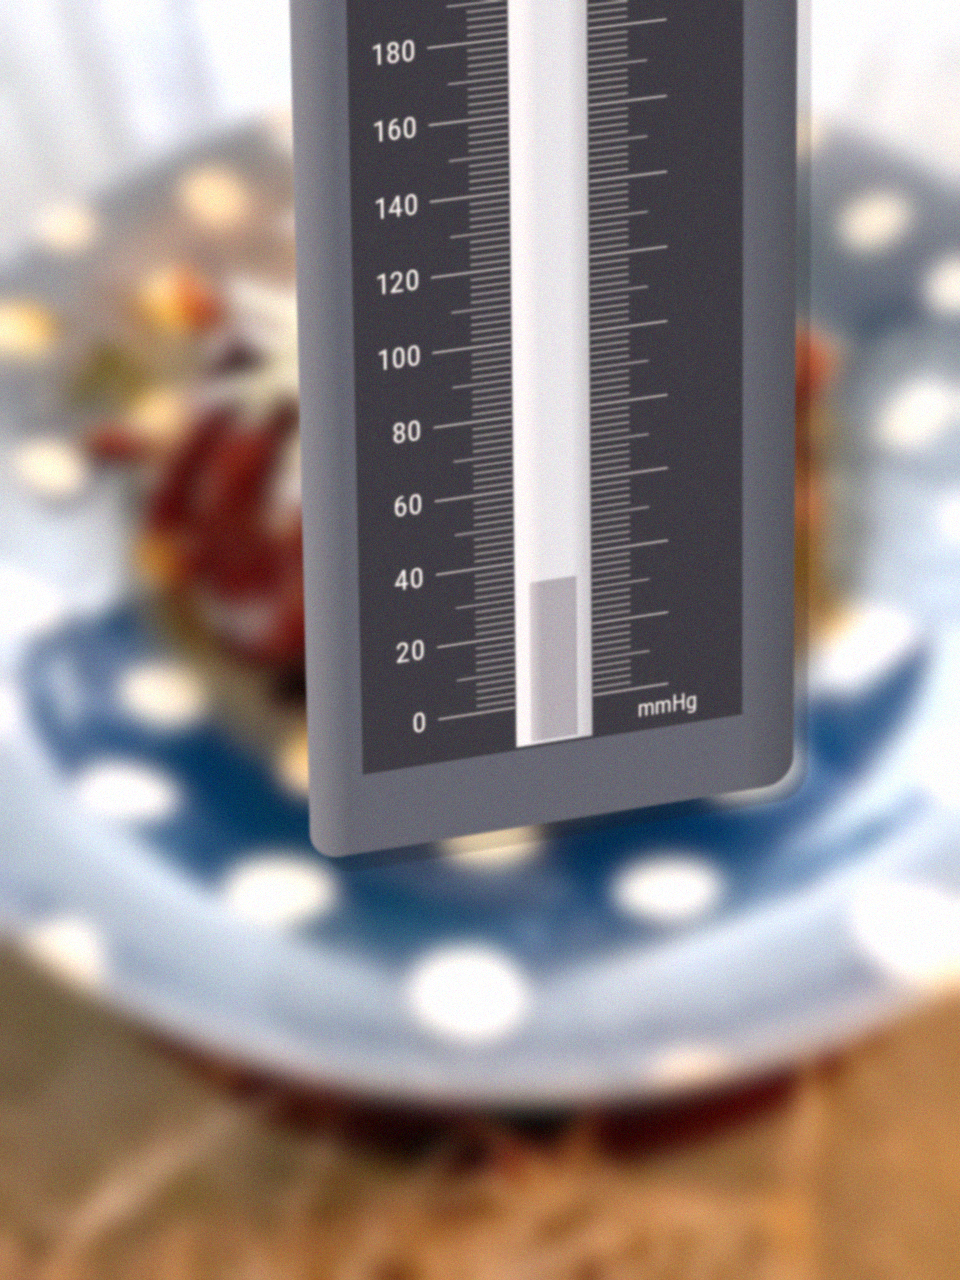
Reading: 34 mmHg
